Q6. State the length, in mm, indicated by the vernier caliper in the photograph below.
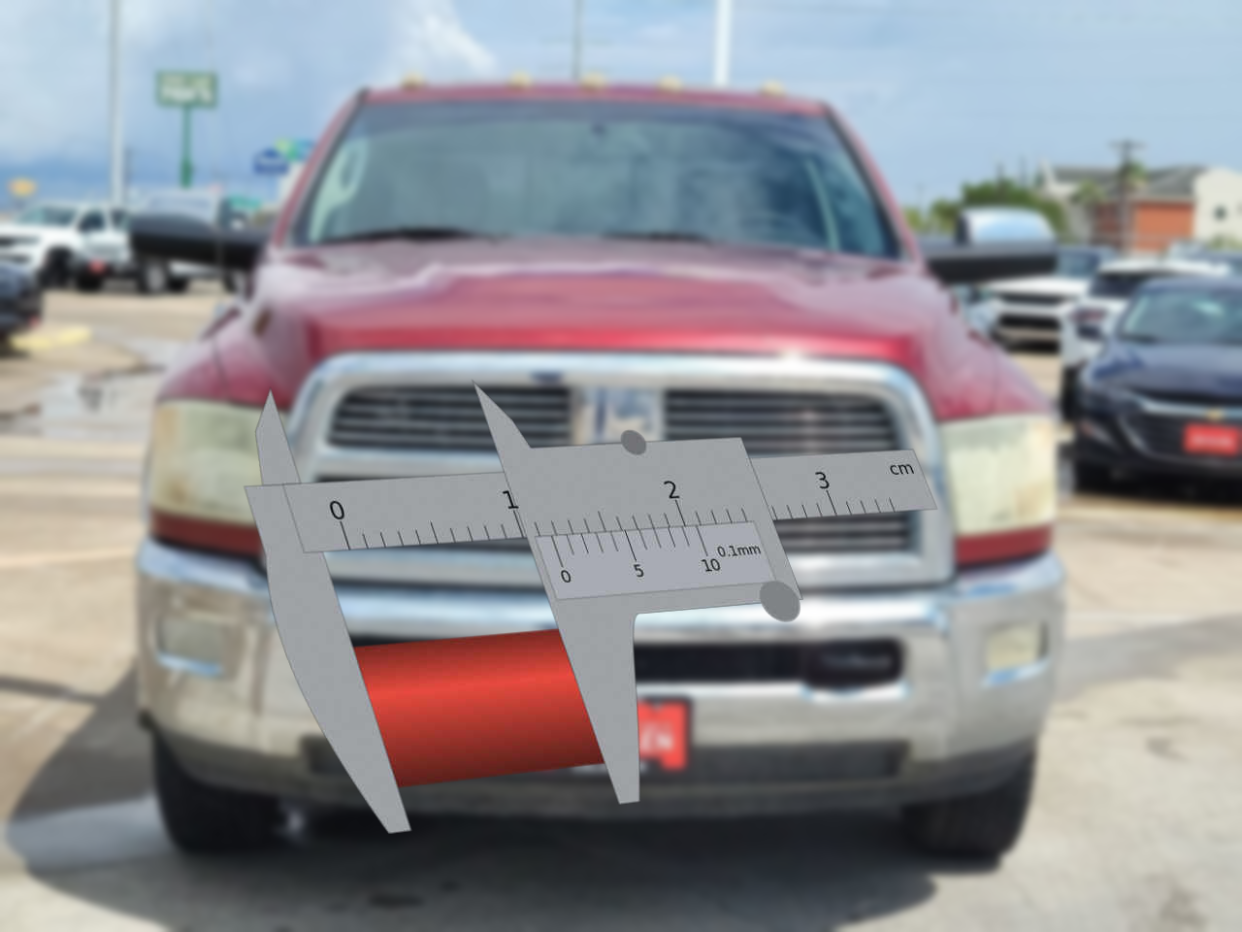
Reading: 11.7 mm
